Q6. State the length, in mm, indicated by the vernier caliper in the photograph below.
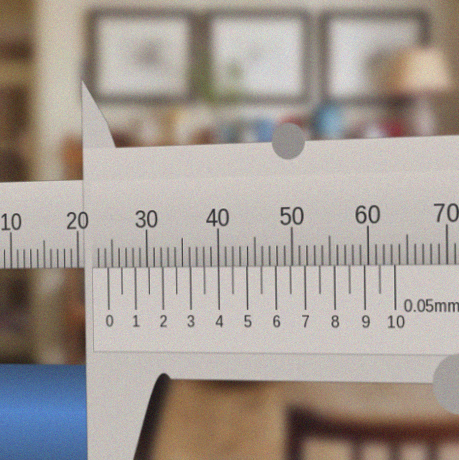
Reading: 24.4 mm
